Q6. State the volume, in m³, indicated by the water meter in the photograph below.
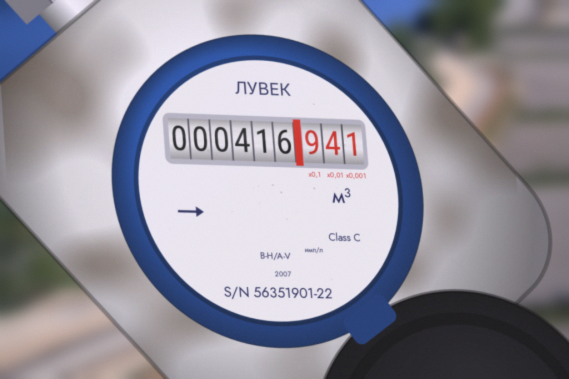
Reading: 416.941 m³
